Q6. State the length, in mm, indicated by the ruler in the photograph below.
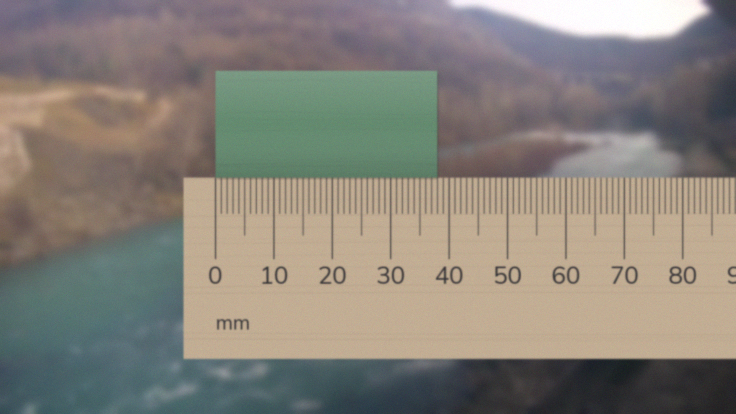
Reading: 38 mm
